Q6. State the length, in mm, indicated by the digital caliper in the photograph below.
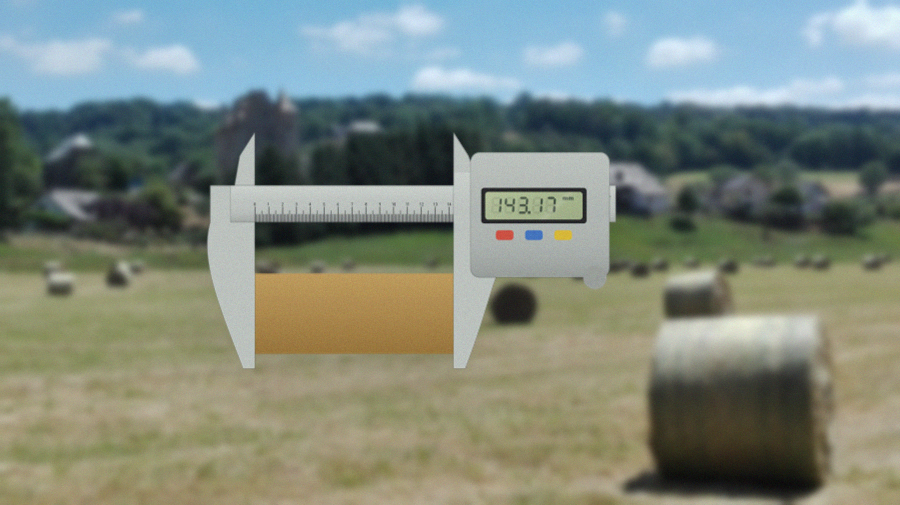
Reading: 143.17 mm
